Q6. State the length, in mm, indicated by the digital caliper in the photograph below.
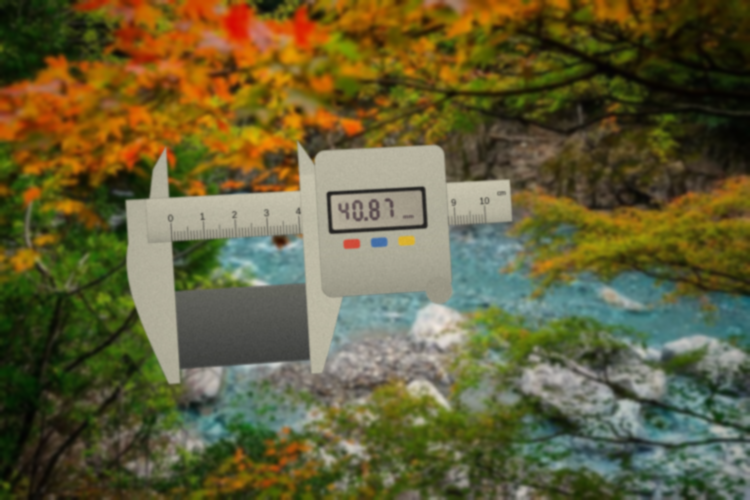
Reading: 40.87 mm
